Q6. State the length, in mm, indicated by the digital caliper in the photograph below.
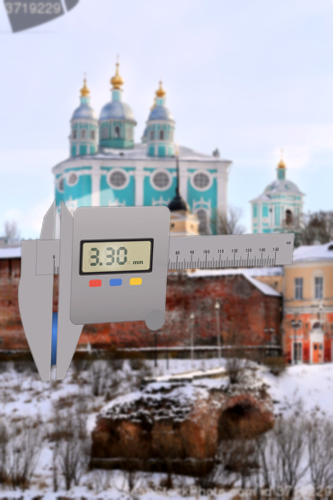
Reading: 3.30 mm
